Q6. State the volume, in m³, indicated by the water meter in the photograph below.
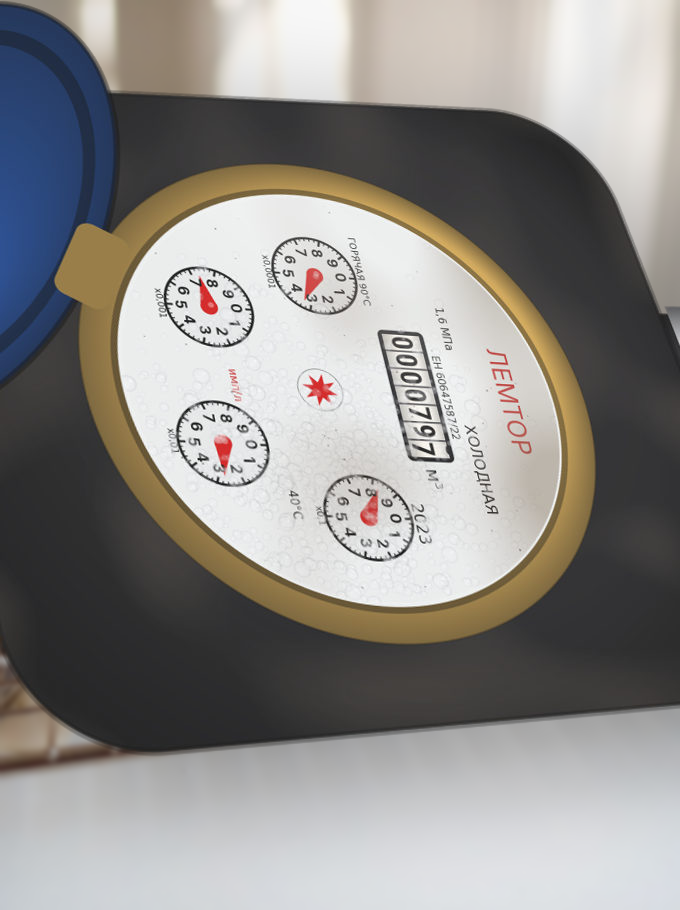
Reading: 796.8273 m³
